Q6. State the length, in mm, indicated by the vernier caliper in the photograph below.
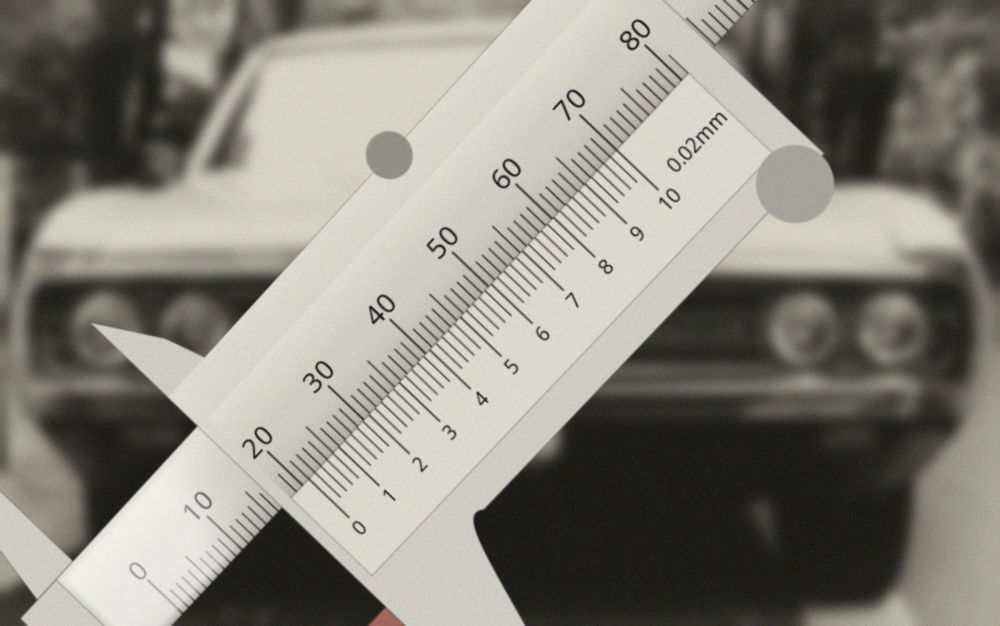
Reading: 21.0 mm
